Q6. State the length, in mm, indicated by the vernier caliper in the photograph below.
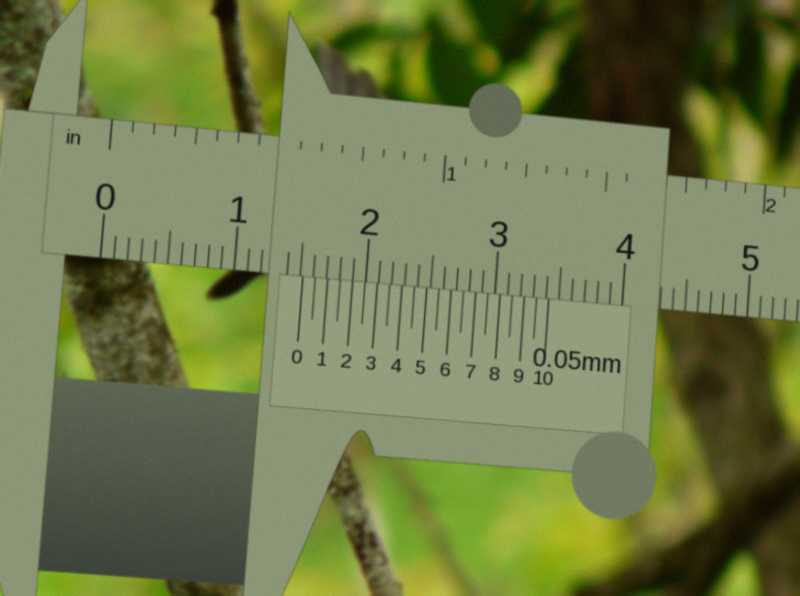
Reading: 15.2 mm
